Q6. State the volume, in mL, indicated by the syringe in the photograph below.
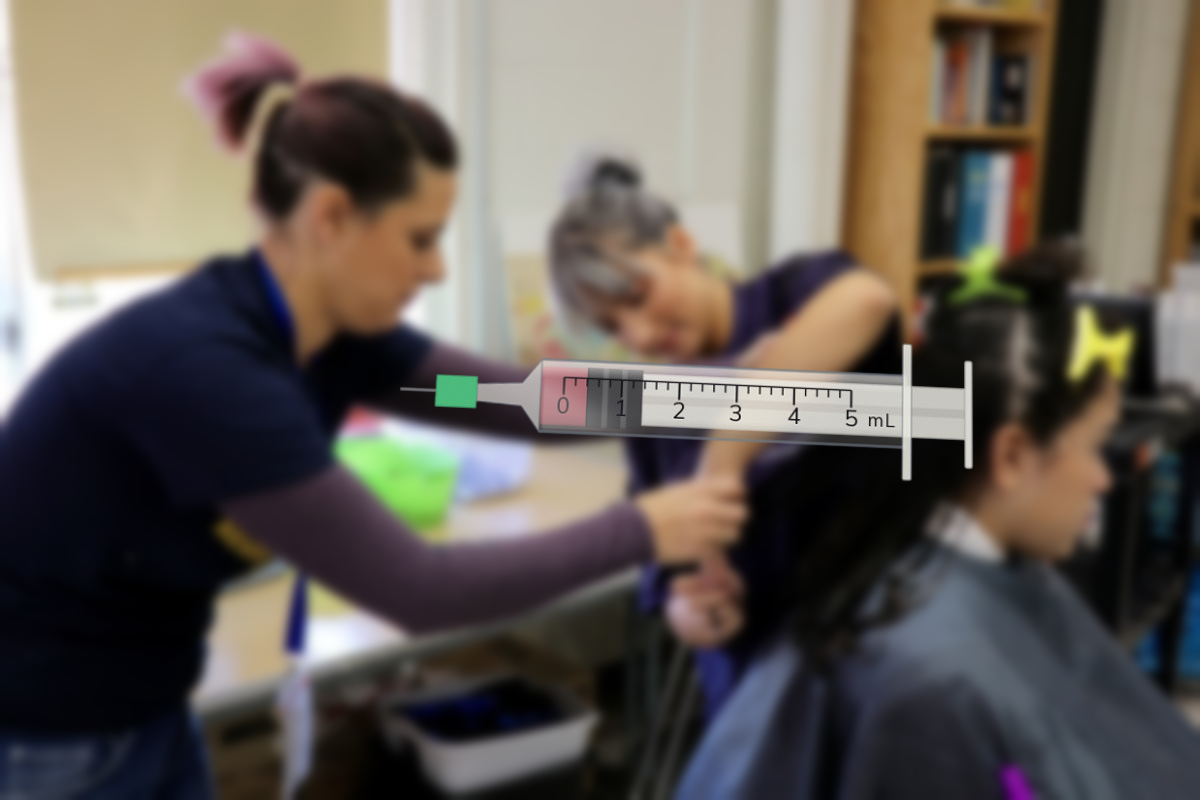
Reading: 0.4 mL
